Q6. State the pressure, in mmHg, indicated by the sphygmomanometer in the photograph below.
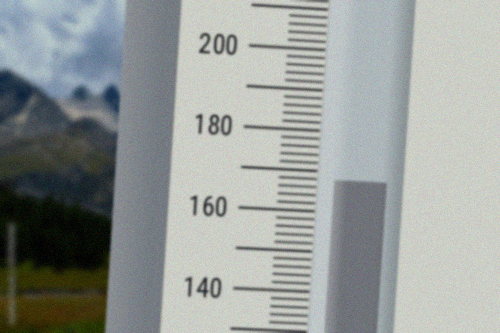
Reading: 168 mmHg
